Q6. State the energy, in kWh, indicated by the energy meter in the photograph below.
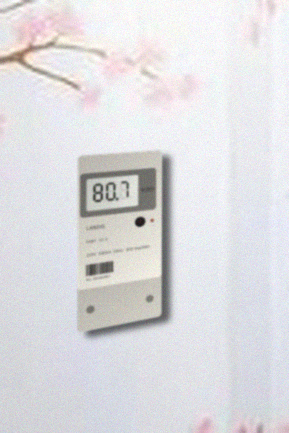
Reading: 80.7 kWh
